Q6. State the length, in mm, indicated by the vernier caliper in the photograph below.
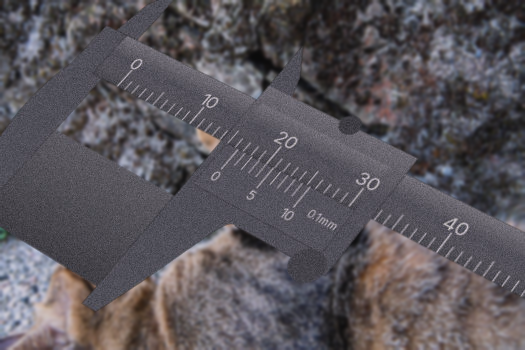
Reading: 16.4 mm
